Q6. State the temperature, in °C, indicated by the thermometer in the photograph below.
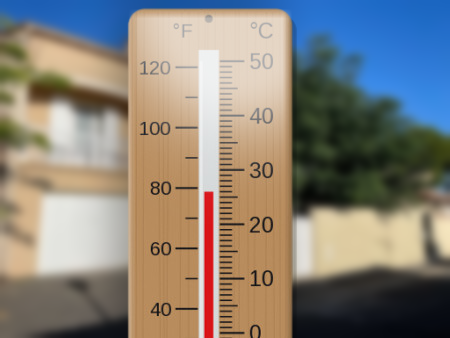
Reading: 26 °C
